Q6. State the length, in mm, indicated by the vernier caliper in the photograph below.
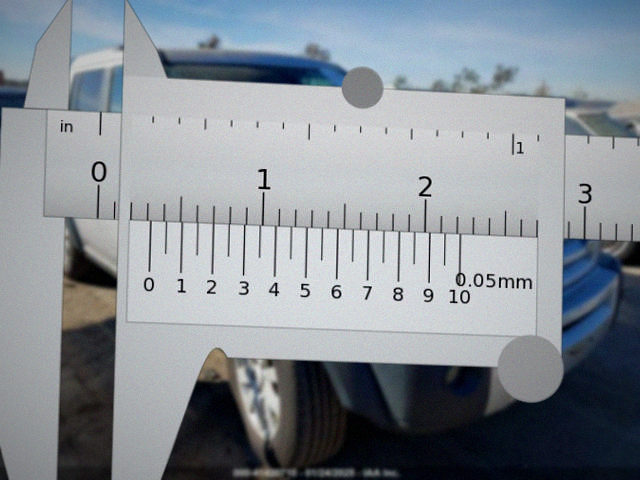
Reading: 3.2 mm
